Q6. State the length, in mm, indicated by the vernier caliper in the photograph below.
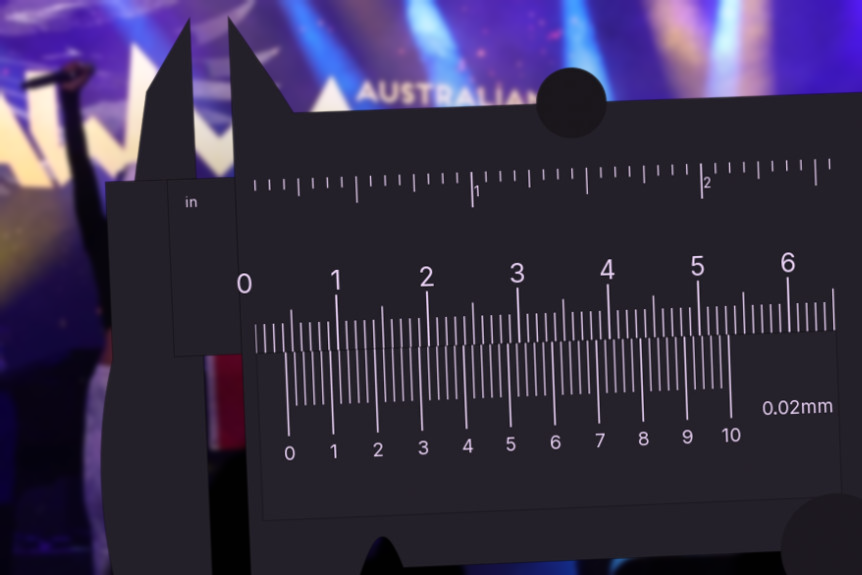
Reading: 4.2 mm
